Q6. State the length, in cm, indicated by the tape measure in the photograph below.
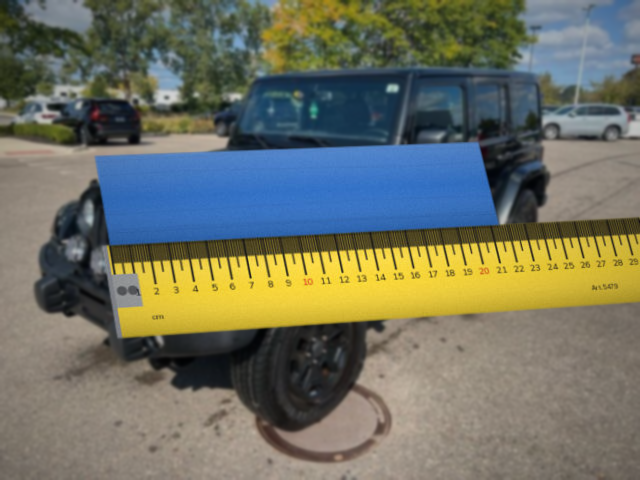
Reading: 21.5 cm
